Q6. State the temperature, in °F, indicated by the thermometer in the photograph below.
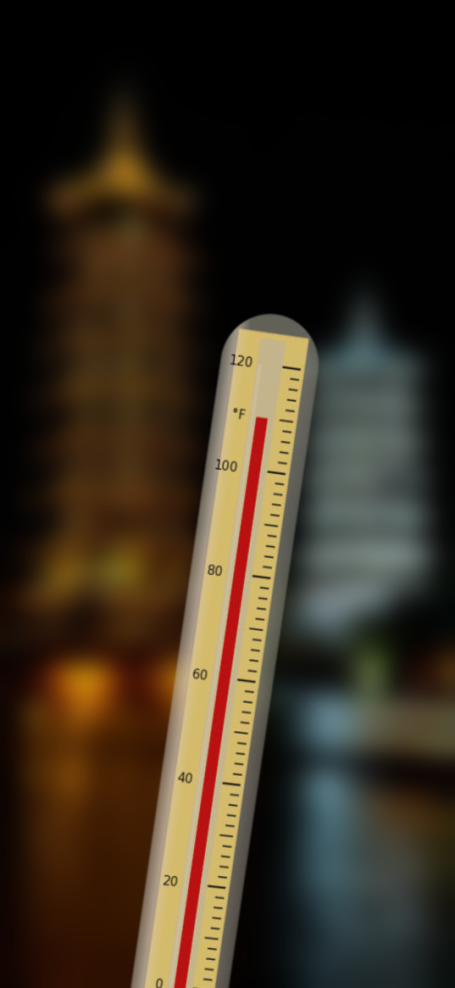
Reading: 110 °F
